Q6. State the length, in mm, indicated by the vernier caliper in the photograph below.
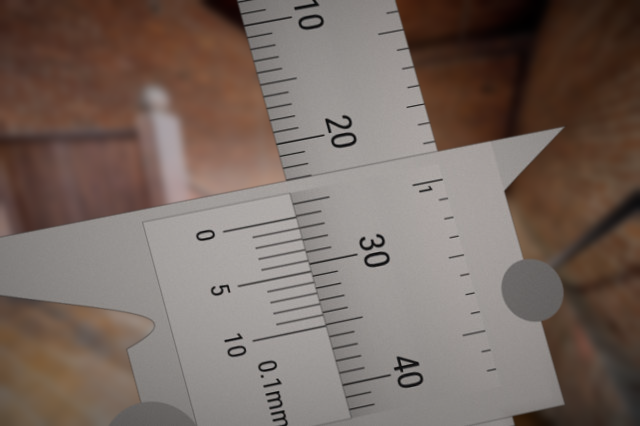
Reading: 26.1 mm
